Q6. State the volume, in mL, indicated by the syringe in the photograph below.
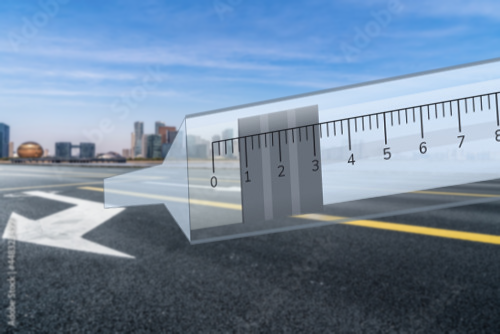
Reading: 0.8 mL
